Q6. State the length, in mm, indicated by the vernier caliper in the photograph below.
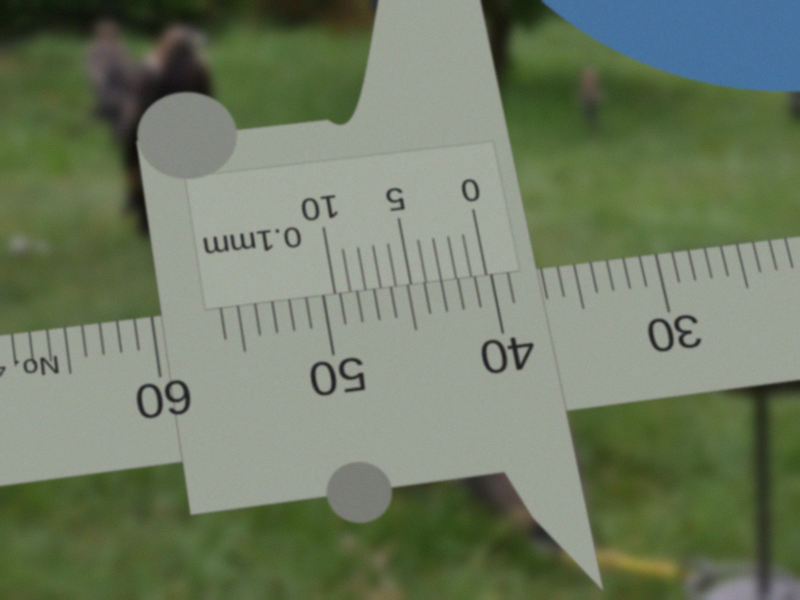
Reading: 40.3 mm
